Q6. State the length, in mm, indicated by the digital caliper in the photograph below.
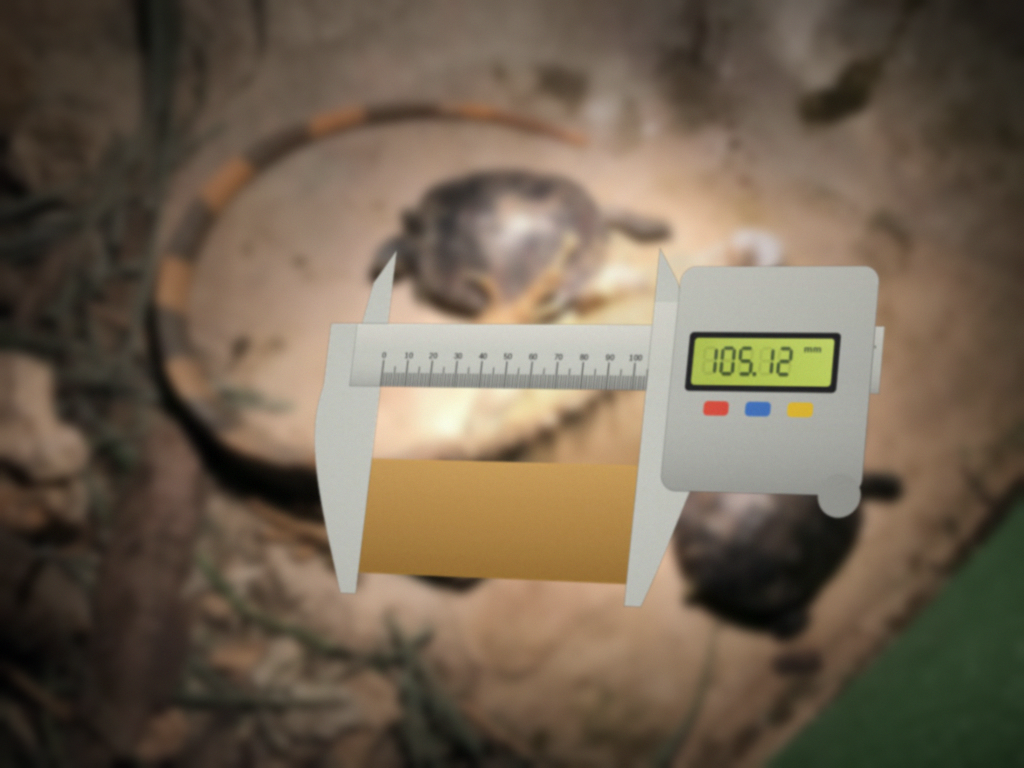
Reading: 105.12 mm
